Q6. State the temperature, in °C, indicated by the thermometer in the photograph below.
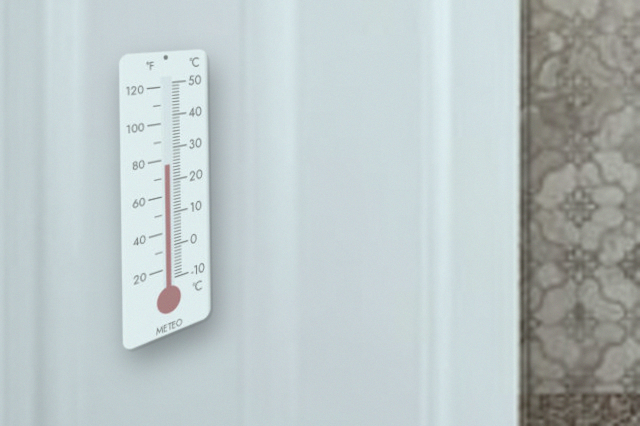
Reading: 25 °C
